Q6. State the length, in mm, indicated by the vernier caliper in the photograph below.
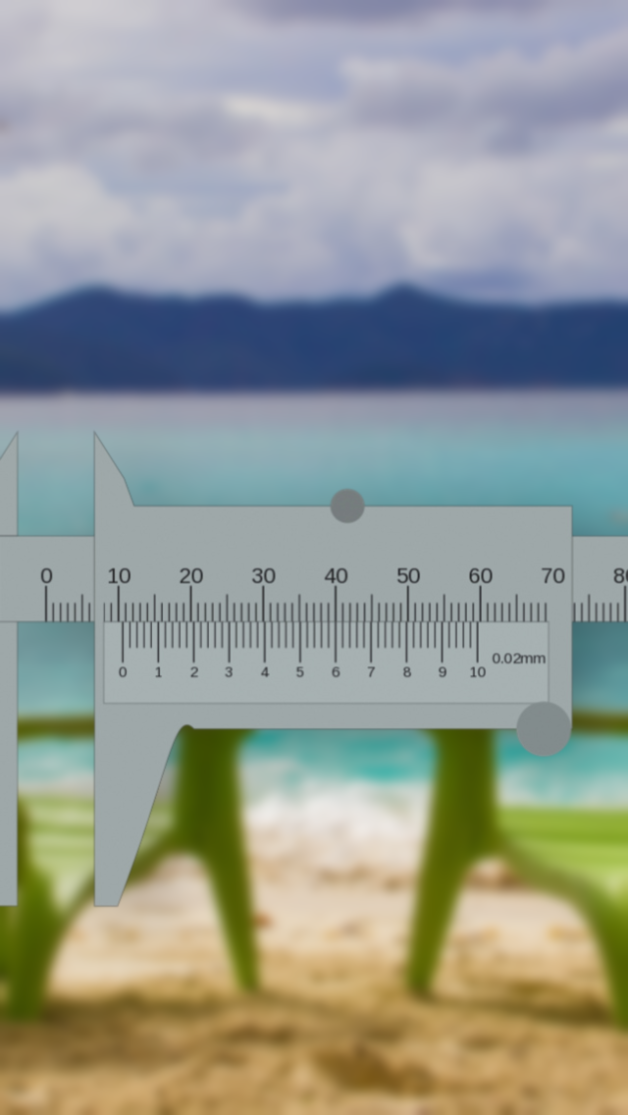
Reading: 10.6 mm
